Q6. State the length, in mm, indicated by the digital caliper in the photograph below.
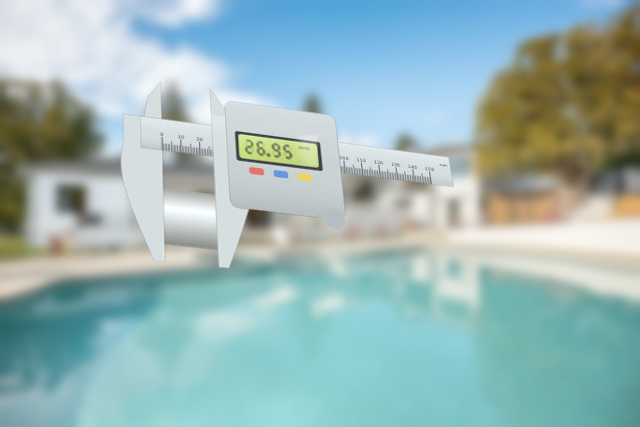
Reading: 26.95 mm
